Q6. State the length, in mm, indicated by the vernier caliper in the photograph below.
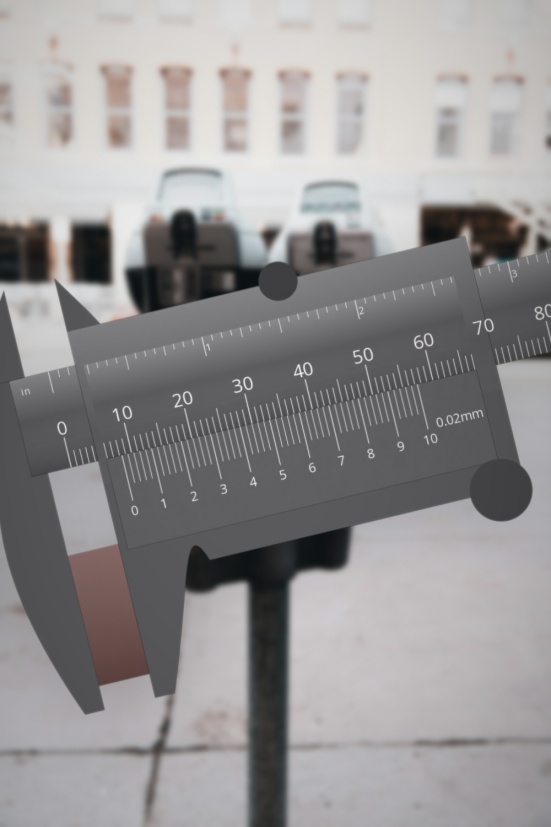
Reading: 8.4 mm
